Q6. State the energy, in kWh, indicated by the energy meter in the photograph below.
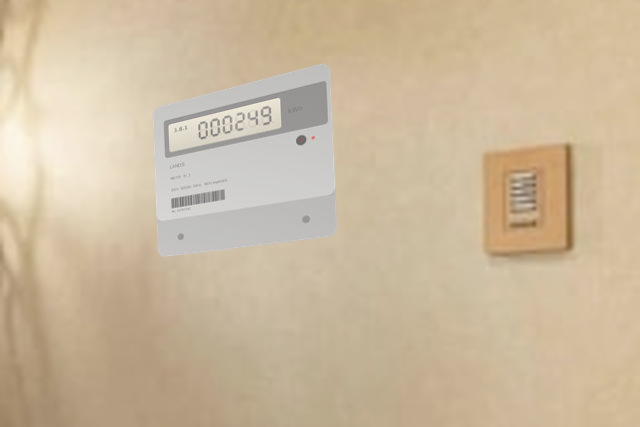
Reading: 249 kWh
